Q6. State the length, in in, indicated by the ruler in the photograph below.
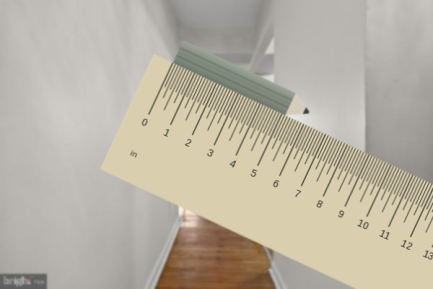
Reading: 6 in
